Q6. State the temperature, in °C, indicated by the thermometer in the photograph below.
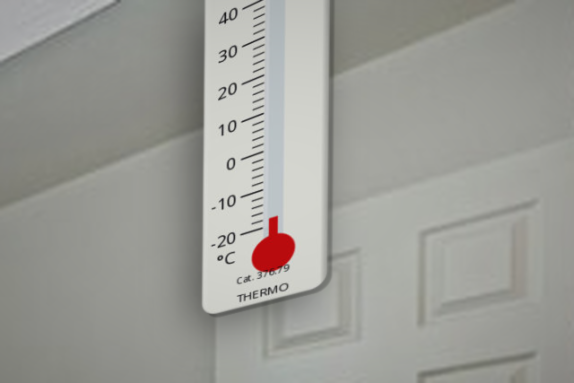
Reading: -18 °C
